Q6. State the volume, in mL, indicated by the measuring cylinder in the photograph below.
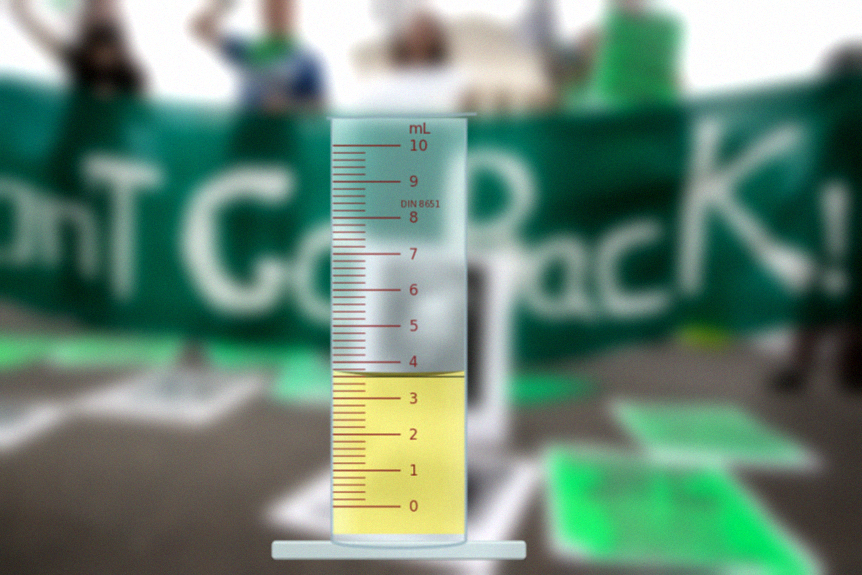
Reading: 3.6 mL
